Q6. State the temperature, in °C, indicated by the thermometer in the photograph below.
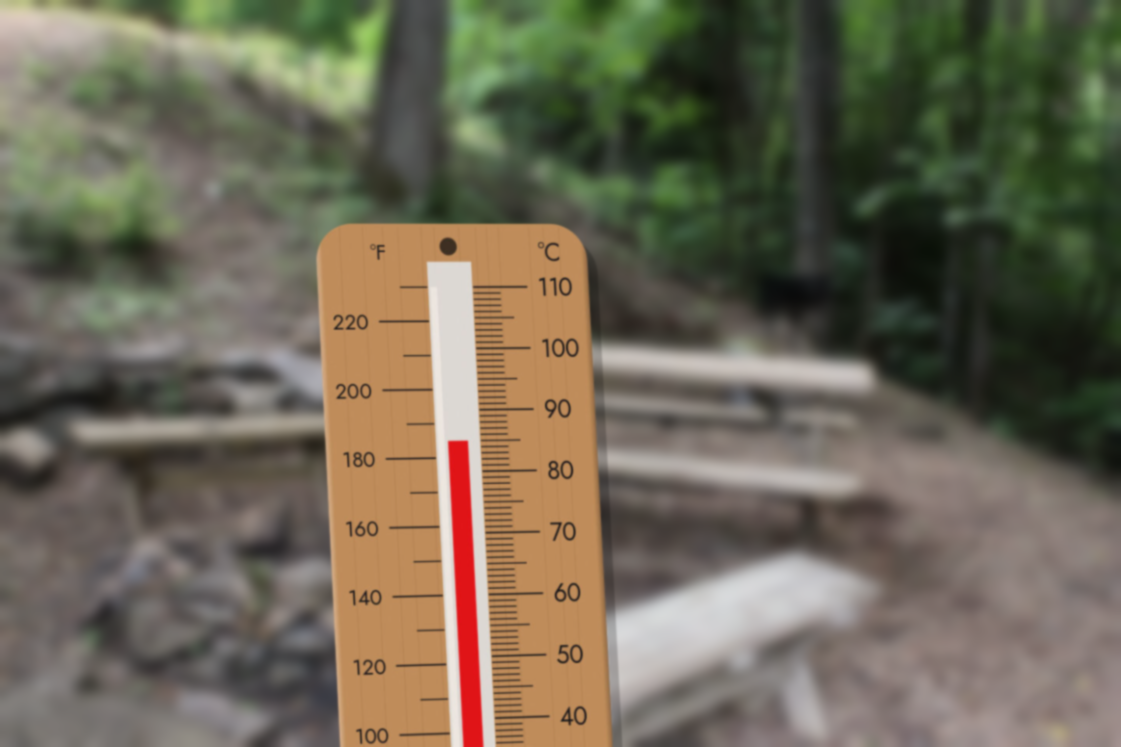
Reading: 85 °C
